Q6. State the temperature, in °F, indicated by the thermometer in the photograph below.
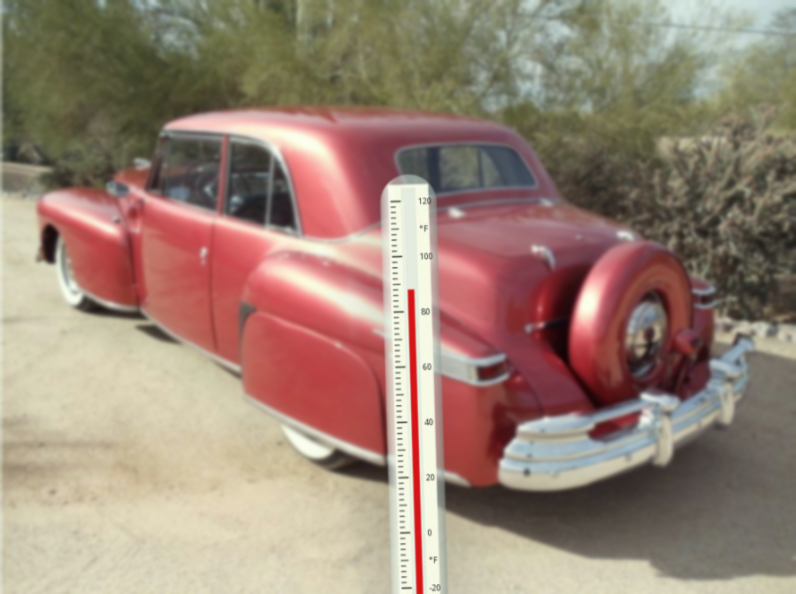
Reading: 88 °F
